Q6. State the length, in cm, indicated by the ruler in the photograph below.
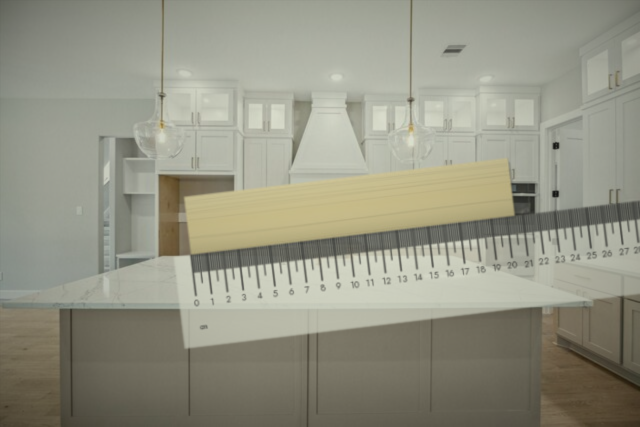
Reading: 20.5 cm
